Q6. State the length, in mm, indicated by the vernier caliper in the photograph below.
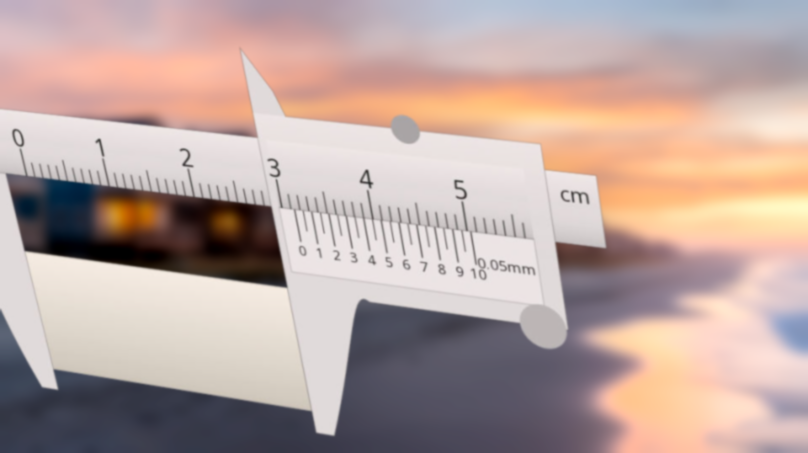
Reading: 31.4 mm
